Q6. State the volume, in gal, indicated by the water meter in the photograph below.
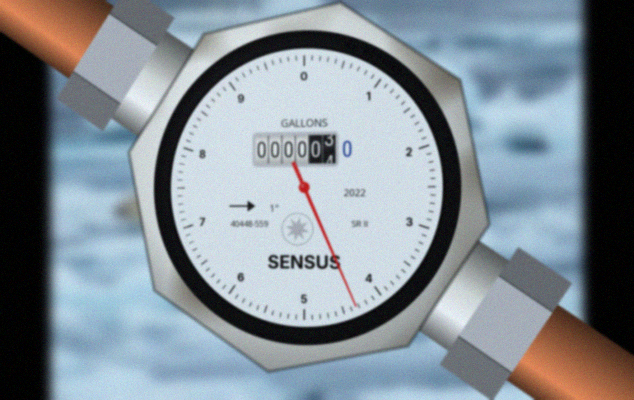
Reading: 34.3 gal
